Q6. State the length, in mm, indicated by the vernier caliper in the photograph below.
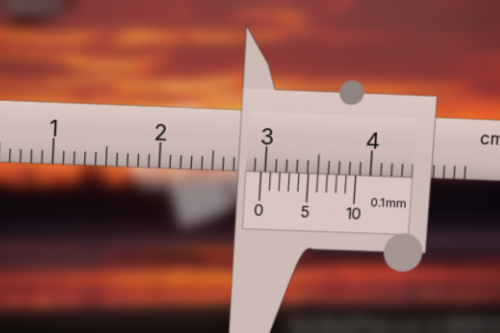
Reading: 29.6 mm
